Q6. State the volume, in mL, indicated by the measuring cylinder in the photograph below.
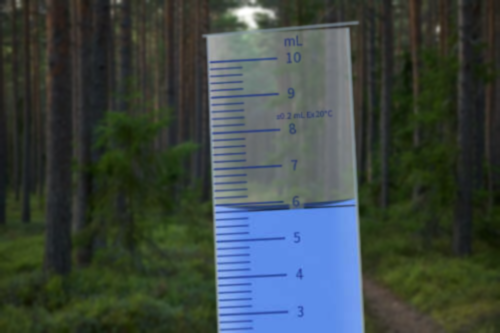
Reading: 5.8 mL
